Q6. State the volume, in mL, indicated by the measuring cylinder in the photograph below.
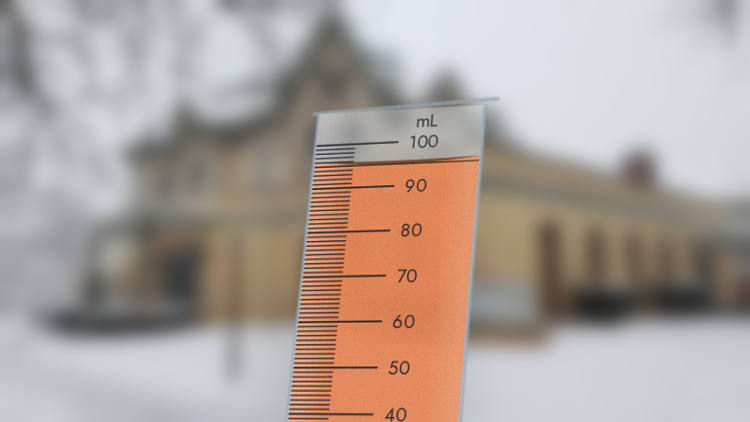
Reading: 95 mL
